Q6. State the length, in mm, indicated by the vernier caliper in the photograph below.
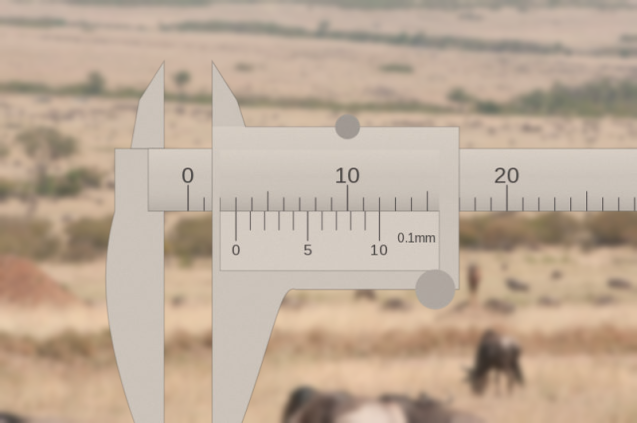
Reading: 3.0 mm
